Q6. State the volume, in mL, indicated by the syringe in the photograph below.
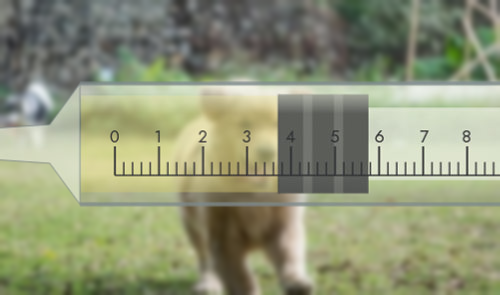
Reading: 3.7 mL
